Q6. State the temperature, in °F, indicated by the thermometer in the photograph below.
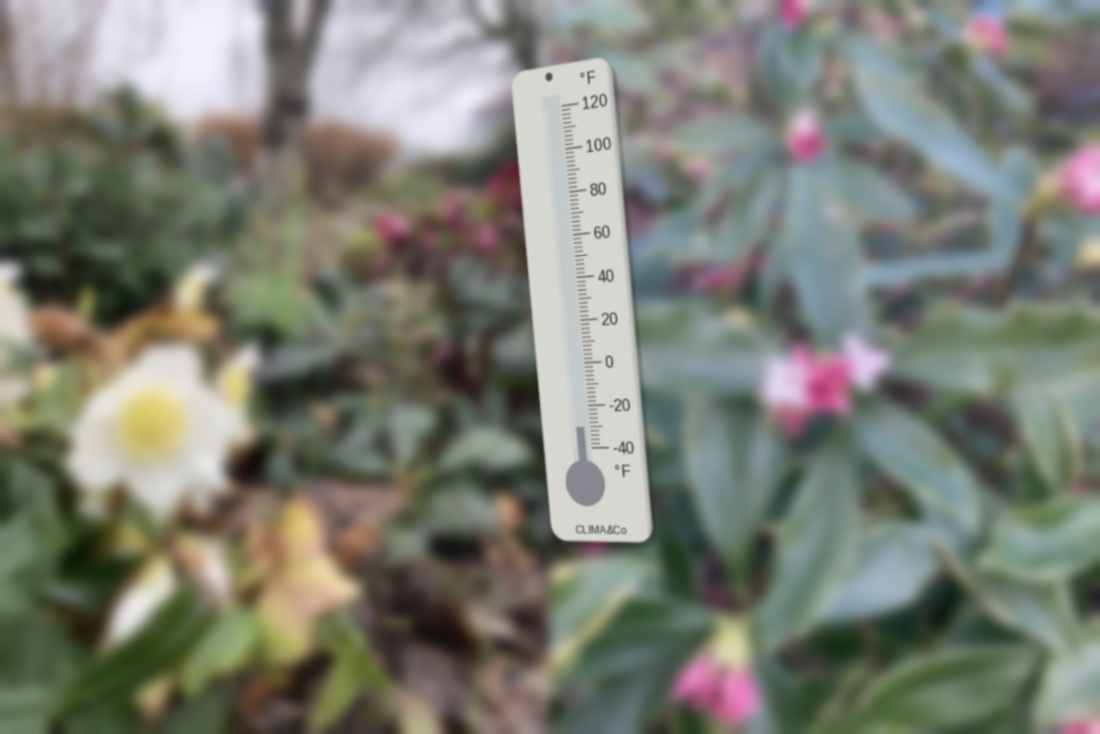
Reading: -30 °F
